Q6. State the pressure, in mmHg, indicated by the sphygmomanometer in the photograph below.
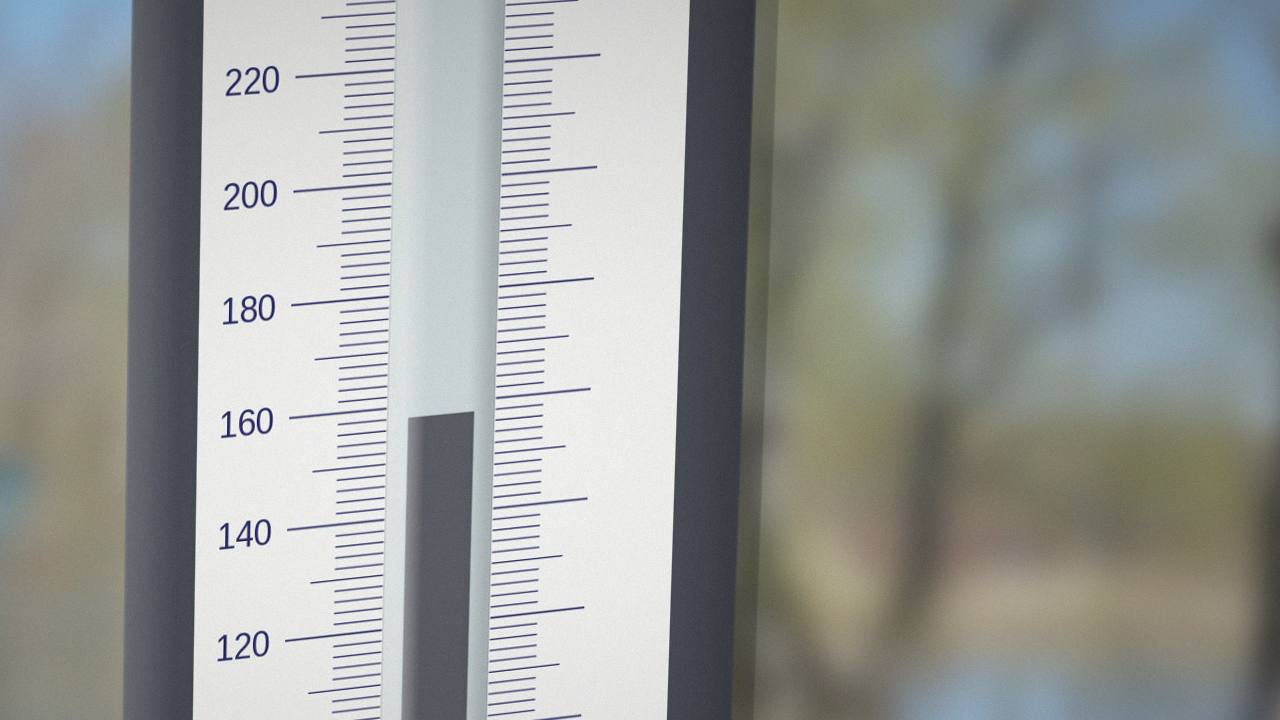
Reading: 158 mmHg
